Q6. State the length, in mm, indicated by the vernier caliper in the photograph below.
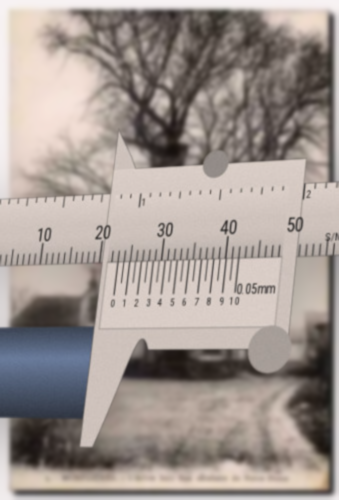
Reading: 23.0 mm
